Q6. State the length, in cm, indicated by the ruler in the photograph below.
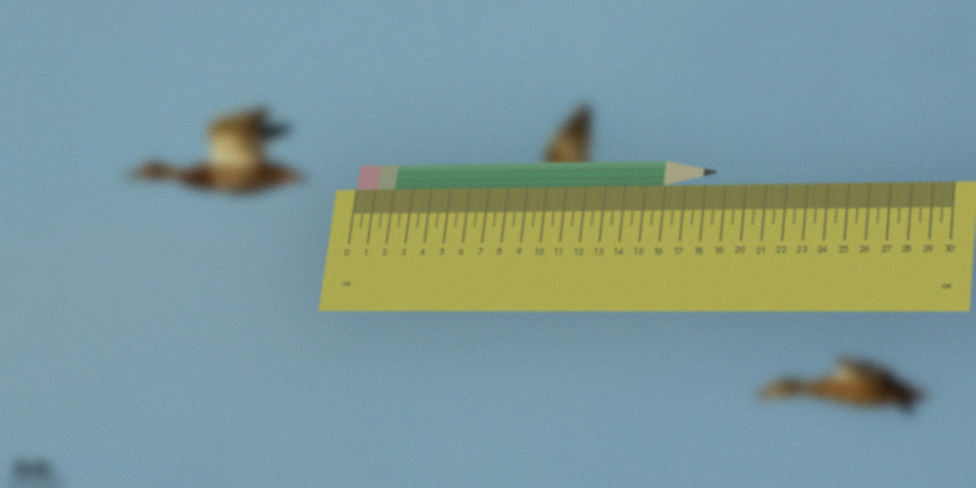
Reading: 18.5 cm
